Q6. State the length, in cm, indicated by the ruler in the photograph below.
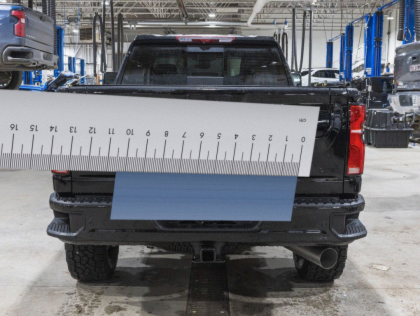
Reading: 10.5 cm
